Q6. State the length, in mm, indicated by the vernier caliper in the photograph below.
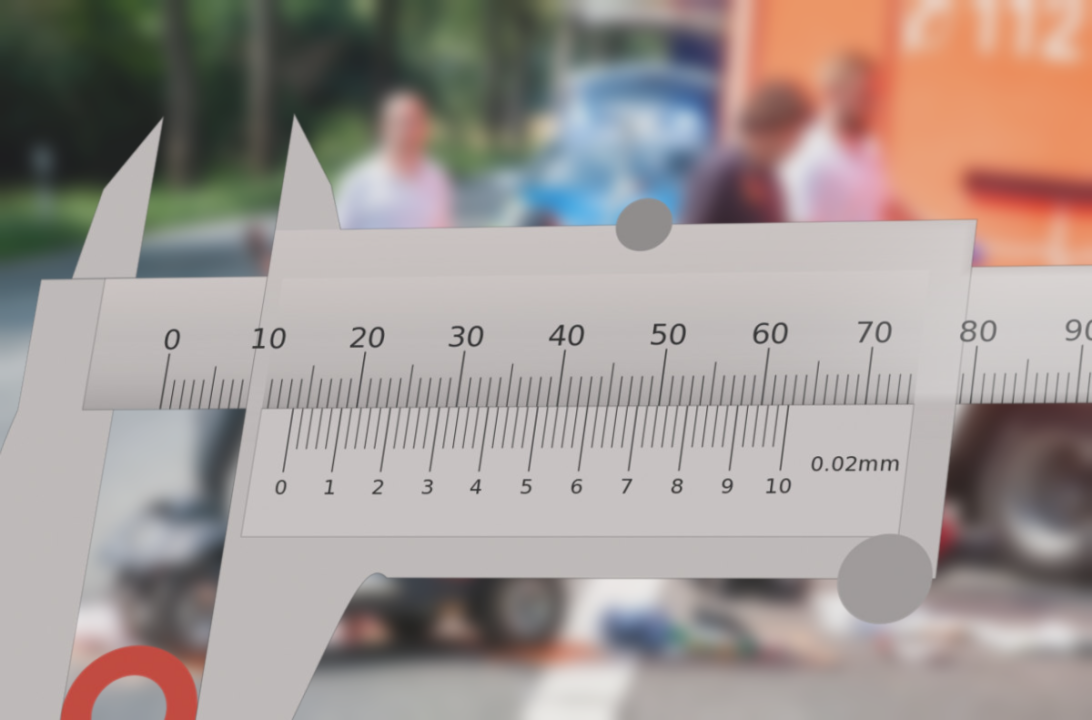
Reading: 13.6 mm
